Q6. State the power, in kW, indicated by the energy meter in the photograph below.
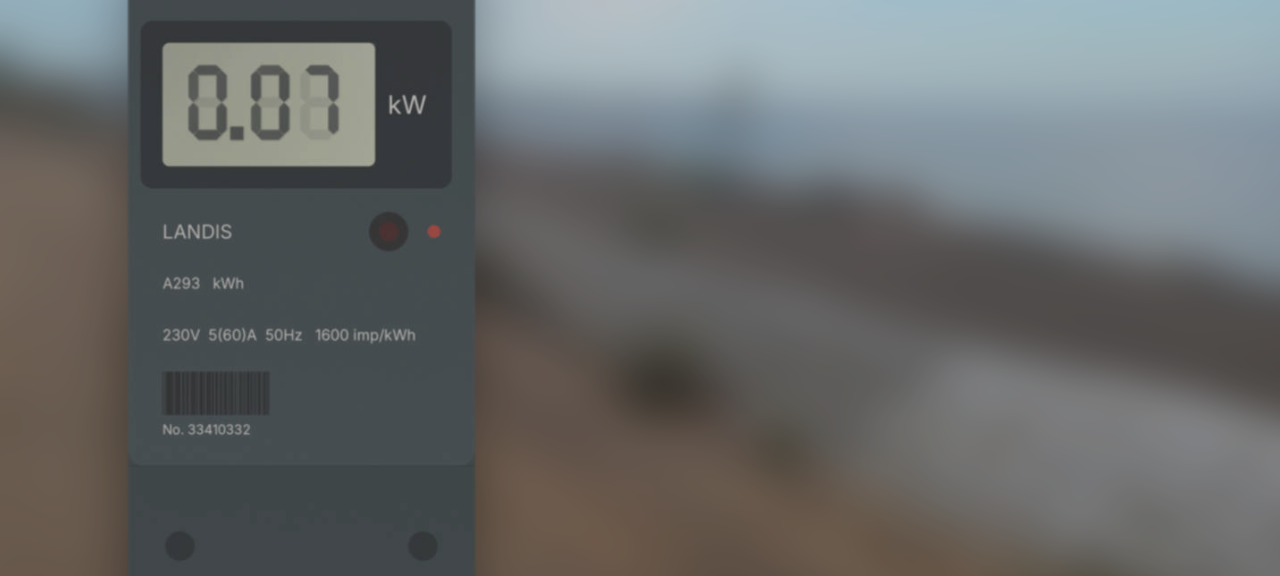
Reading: 0.07 kW
